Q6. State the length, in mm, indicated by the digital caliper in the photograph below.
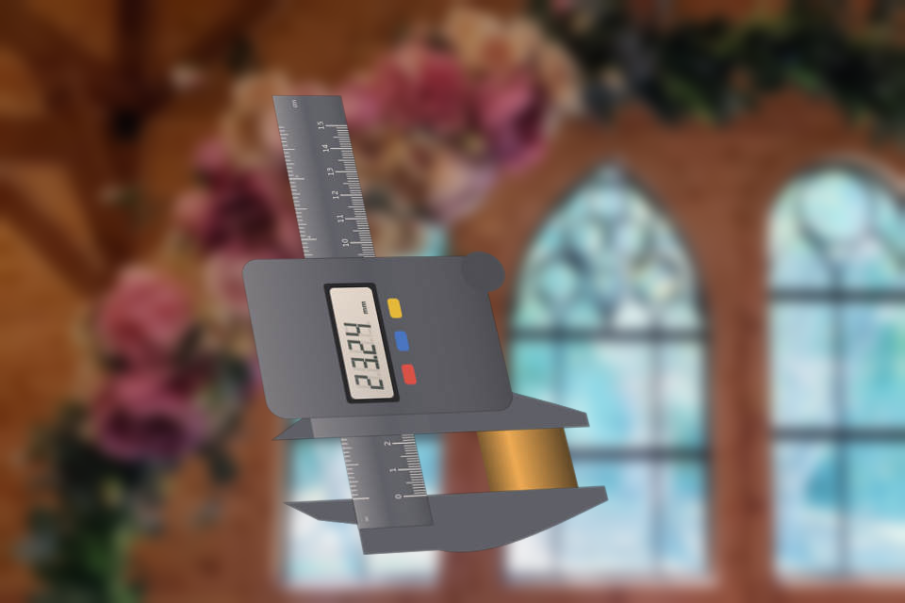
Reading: 23.24 mm
